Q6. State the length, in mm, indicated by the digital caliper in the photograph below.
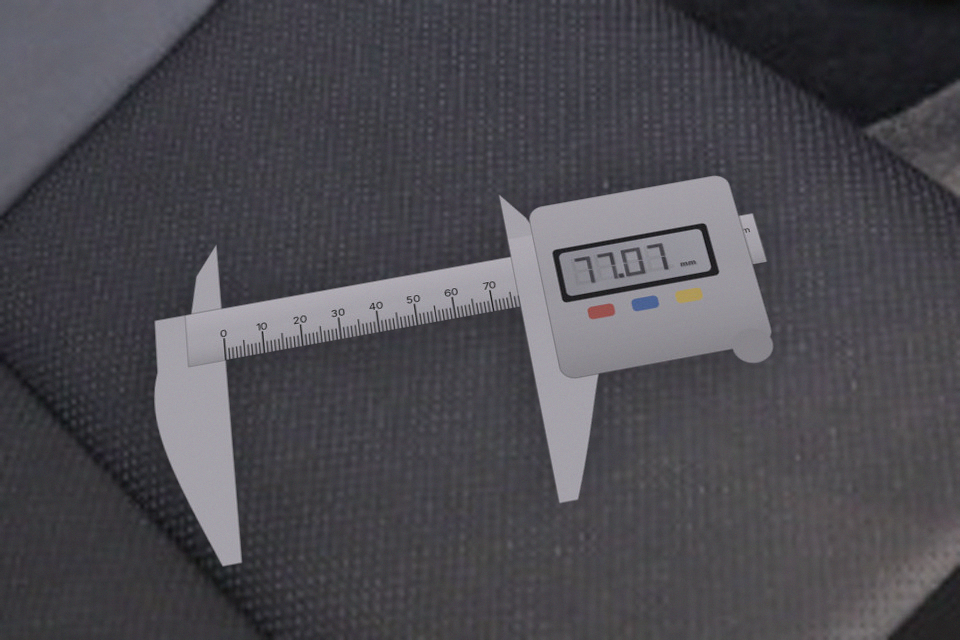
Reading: 77.07 mm
